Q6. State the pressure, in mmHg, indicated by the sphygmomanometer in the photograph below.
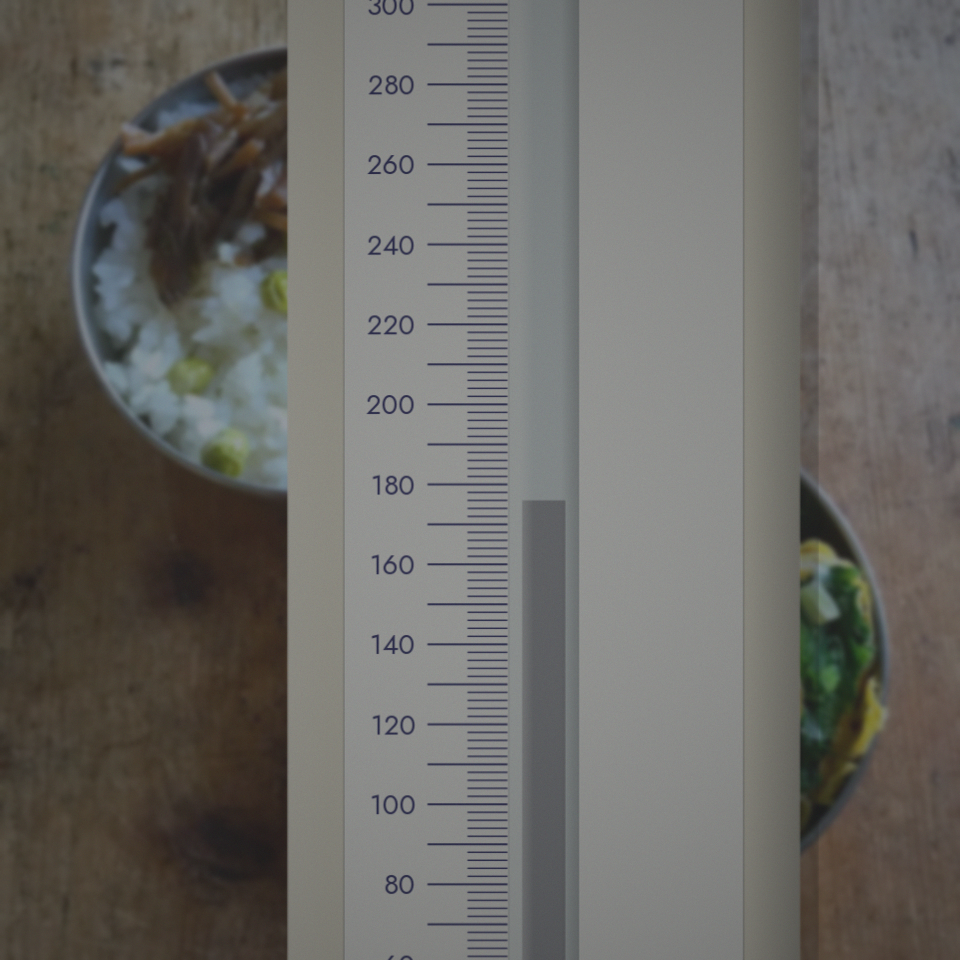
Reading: 176 mmHg
